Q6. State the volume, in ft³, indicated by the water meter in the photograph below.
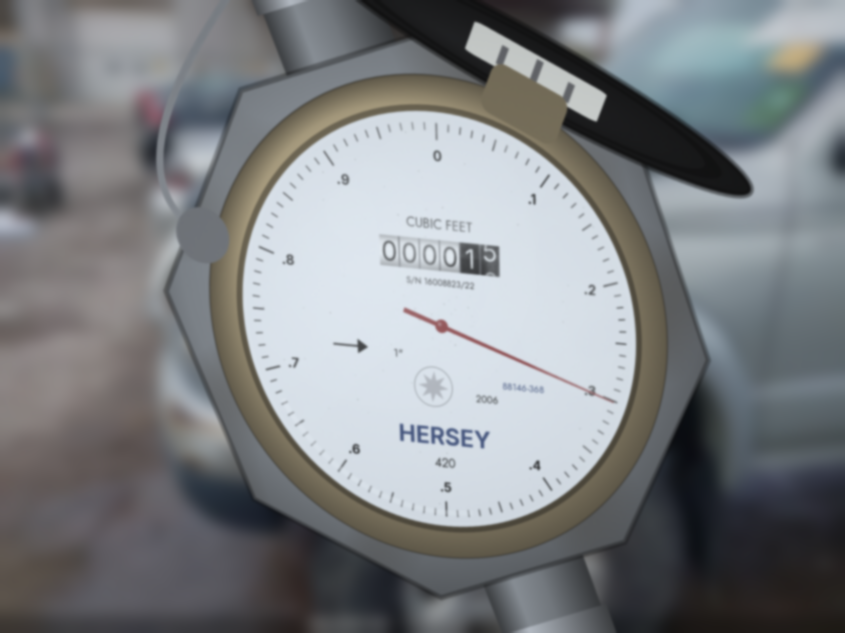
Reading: 15.30 ft³
